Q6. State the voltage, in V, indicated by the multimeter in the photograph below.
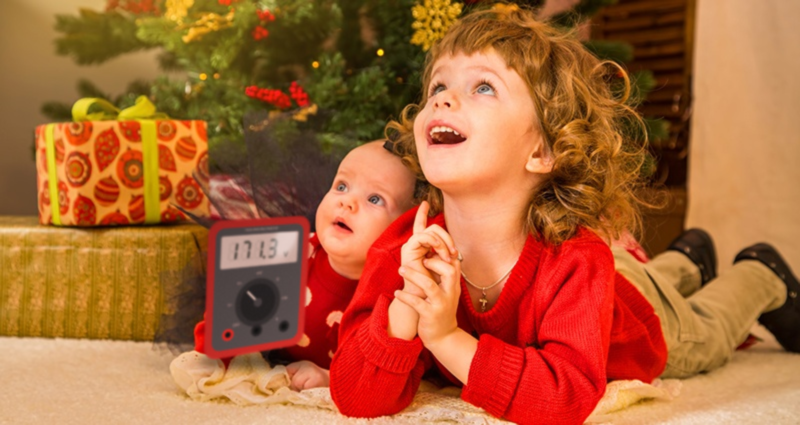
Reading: 171.3 V
